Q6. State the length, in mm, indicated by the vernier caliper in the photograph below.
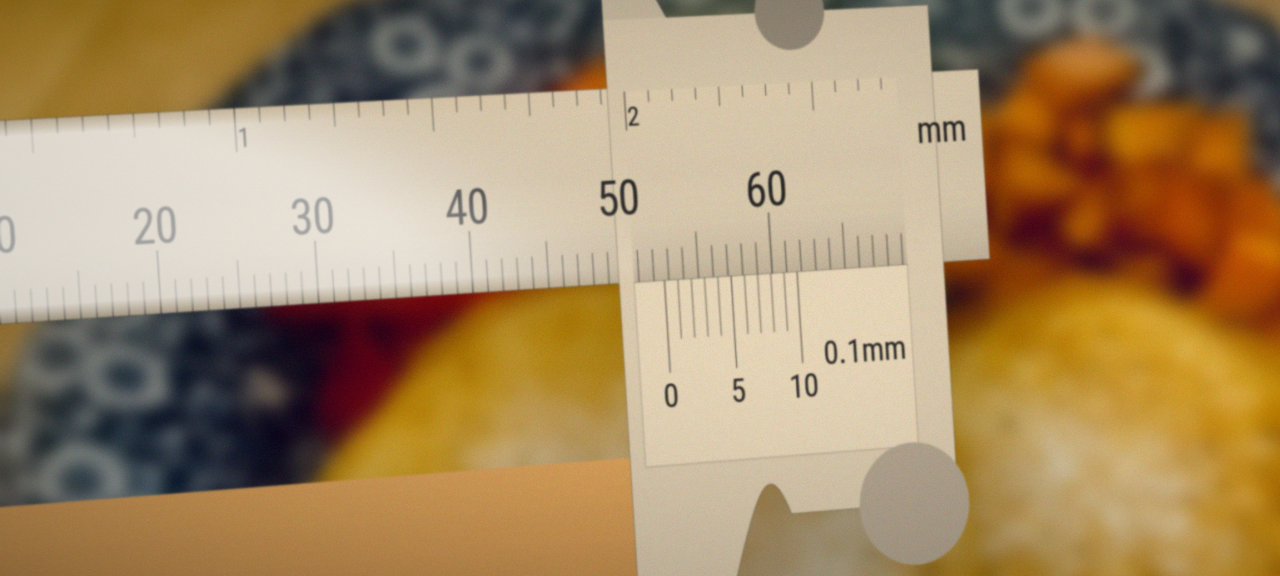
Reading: 52.7 mm
